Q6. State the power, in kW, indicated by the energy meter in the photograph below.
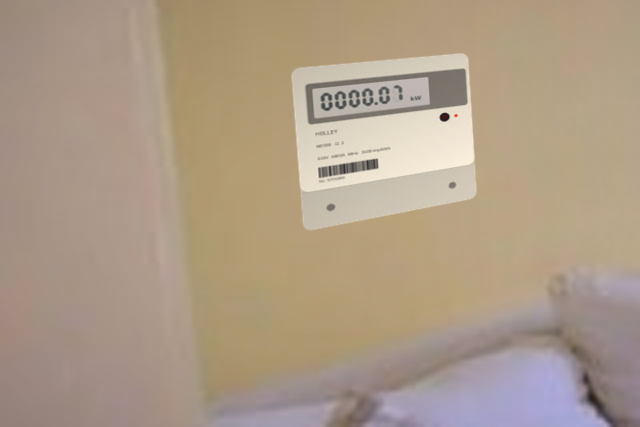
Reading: 0.07 kW
